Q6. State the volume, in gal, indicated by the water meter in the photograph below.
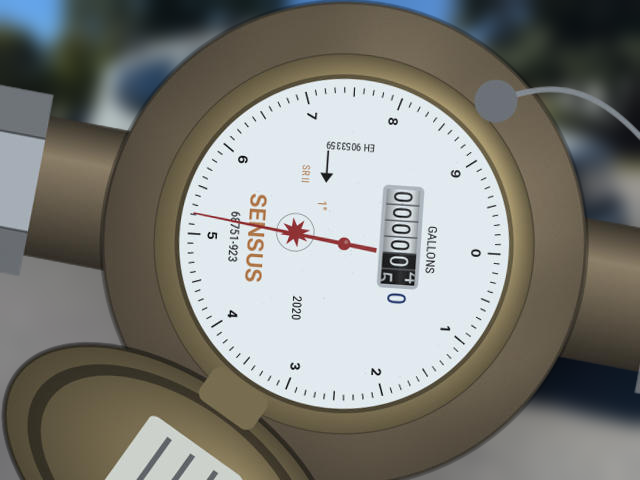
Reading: 45.2 gal
